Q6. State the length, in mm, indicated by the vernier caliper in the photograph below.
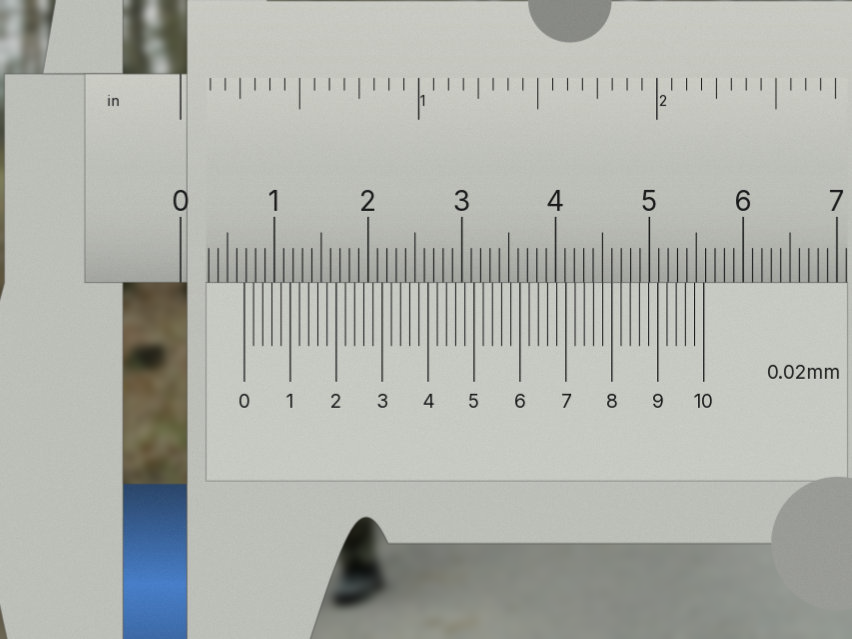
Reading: 6.8 mm
